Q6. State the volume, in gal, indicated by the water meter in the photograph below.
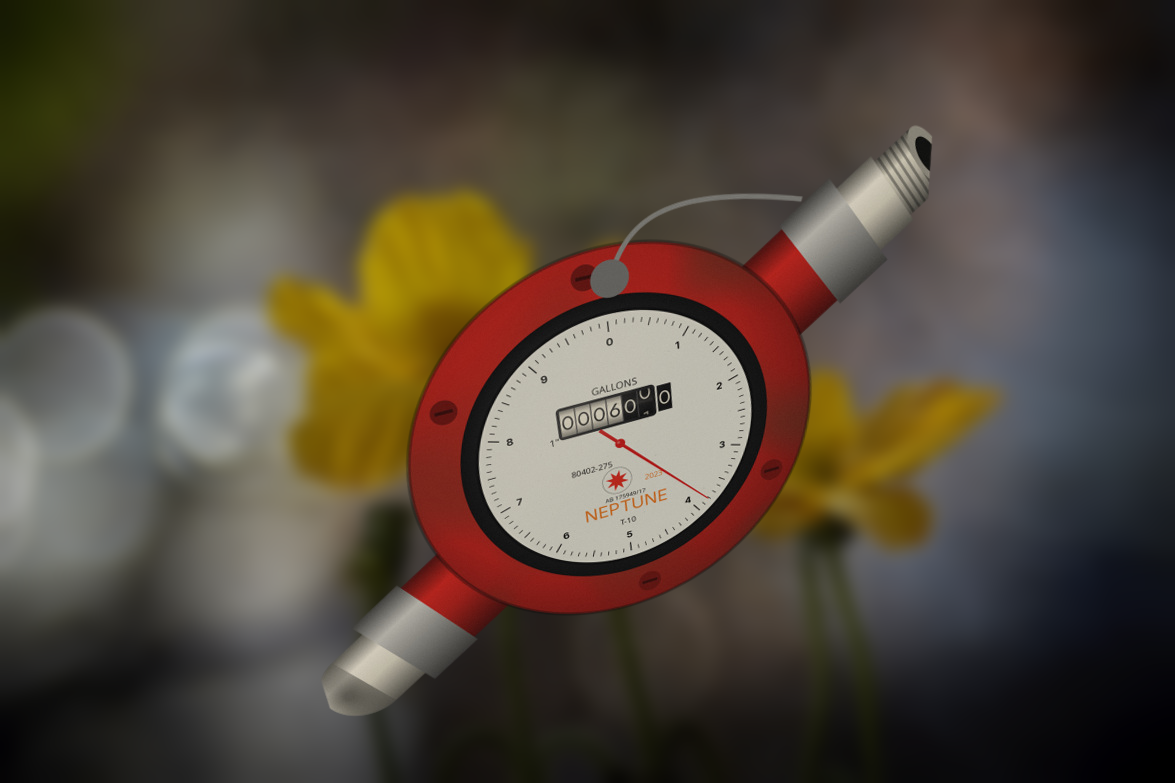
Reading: 6003.8 gal
